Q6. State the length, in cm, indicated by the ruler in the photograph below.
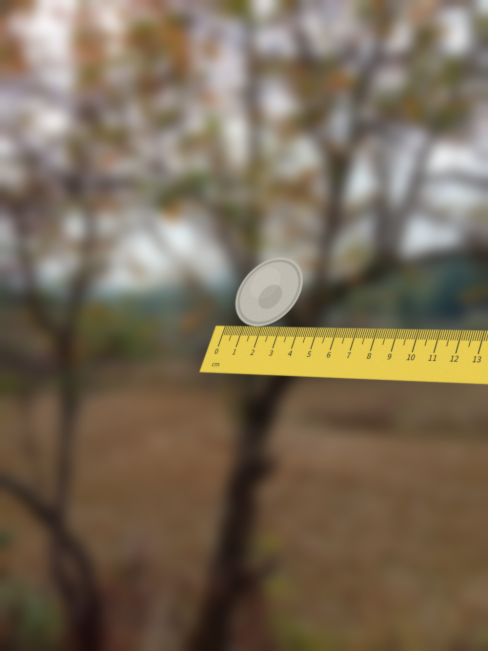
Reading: 3.5 cm
